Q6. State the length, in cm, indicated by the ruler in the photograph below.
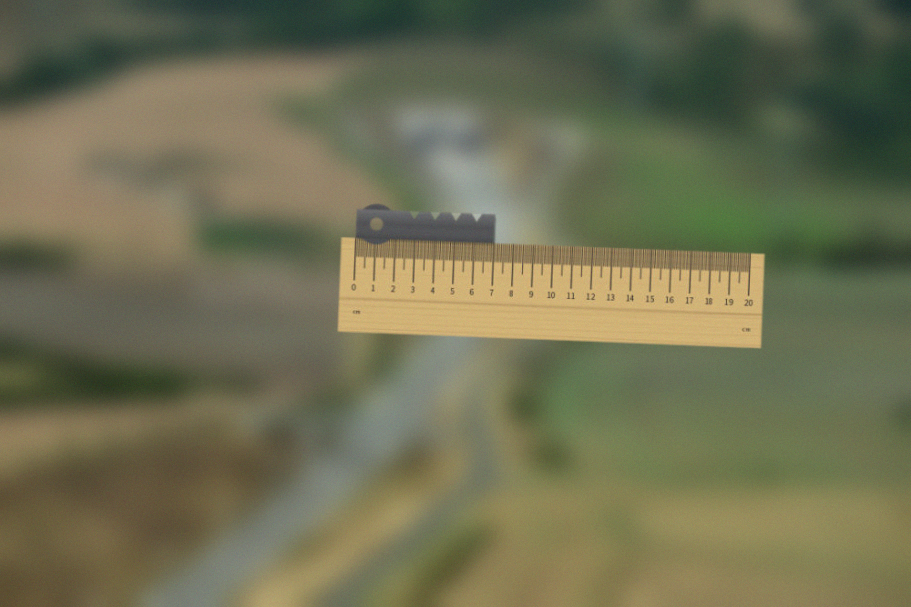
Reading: 7 cm
